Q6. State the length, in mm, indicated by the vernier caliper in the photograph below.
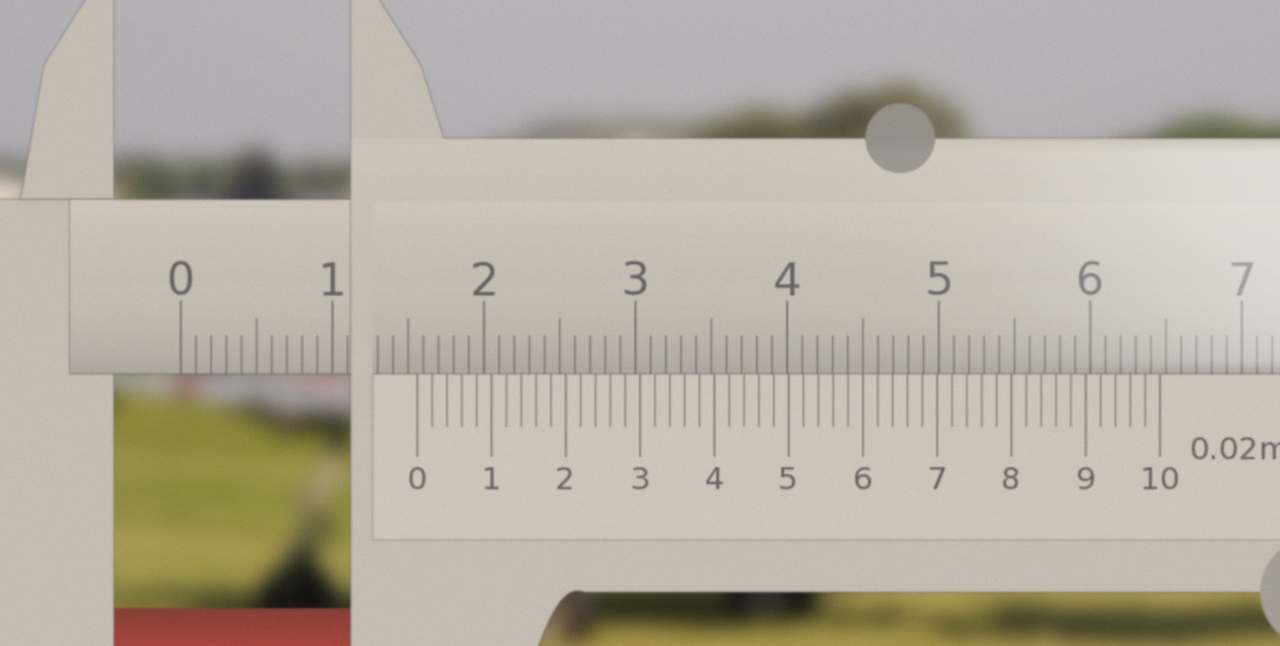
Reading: 15.6 mm
